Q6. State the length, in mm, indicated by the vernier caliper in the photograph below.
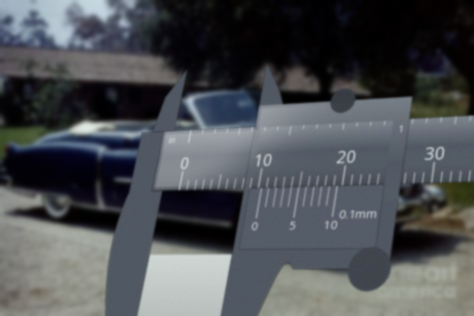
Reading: 10.4 mm
